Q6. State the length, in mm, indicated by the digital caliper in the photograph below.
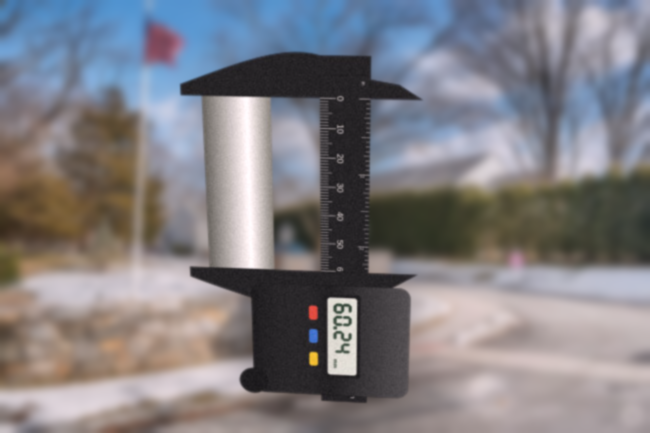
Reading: 60.24 mm
